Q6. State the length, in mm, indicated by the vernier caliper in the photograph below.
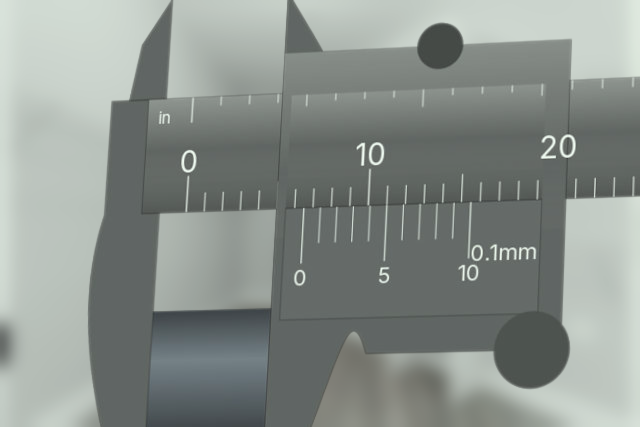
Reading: 6.5 mm
